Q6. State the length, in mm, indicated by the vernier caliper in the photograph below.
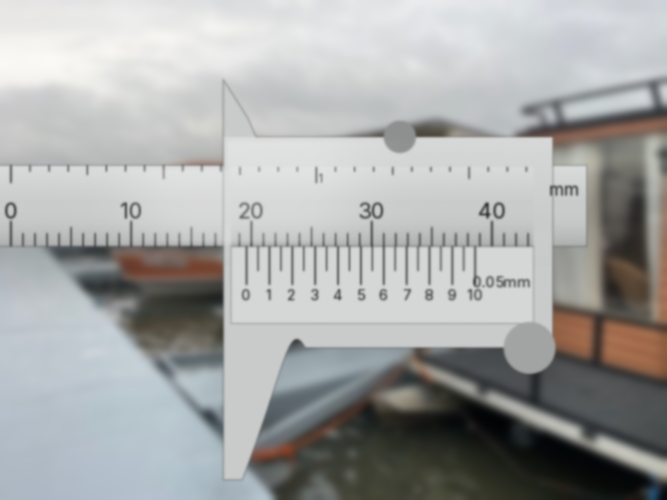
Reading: 19.6 mm
